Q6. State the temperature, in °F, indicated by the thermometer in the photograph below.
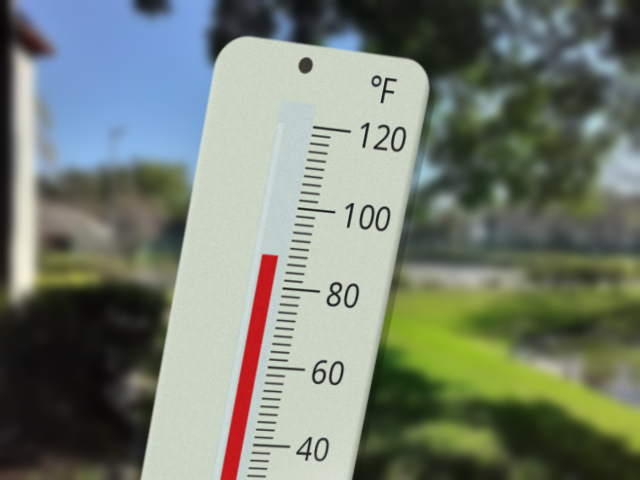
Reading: 88 °F
